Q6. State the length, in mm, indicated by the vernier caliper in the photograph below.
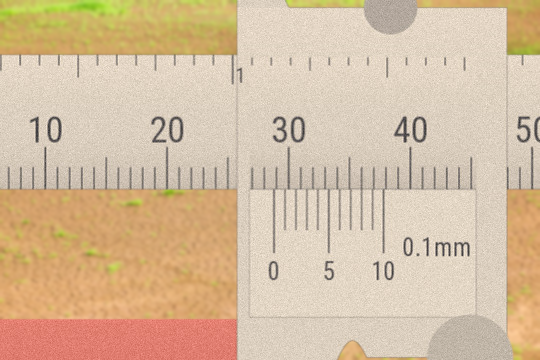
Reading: 28.8 mm
